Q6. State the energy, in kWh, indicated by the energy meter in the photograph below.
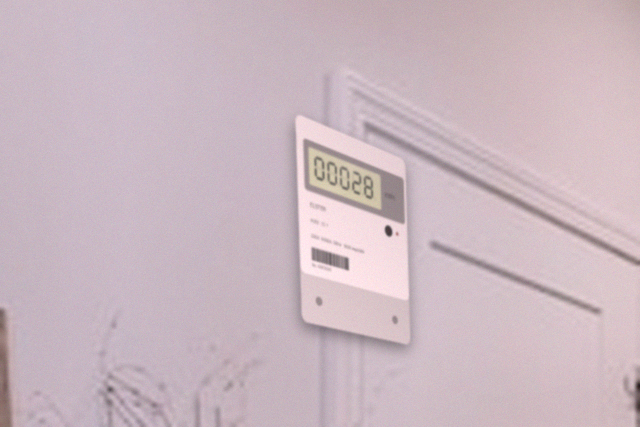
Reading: 28 kWh
